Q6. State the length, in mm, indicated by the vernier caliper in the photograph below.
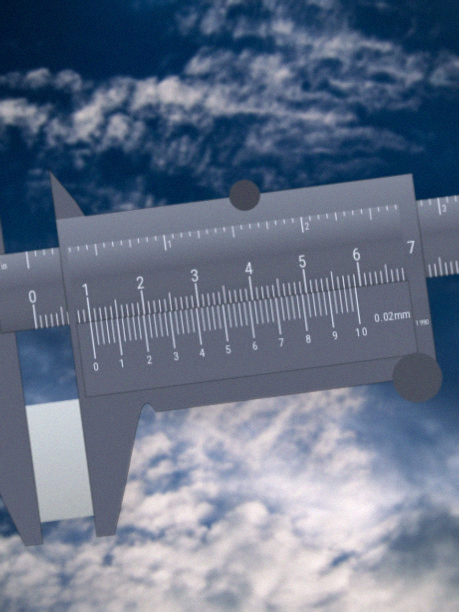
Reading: 10.0 mm
